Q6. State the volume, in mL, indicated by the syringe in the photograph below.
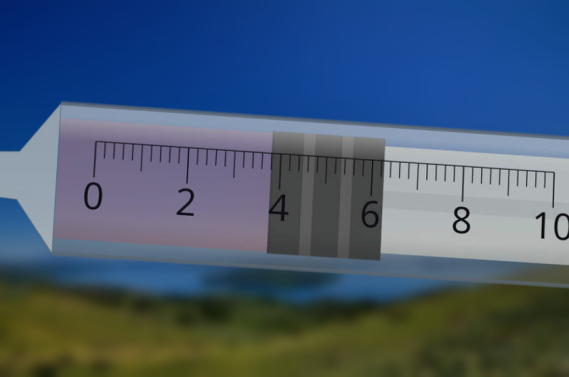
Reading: 3.8 mL
